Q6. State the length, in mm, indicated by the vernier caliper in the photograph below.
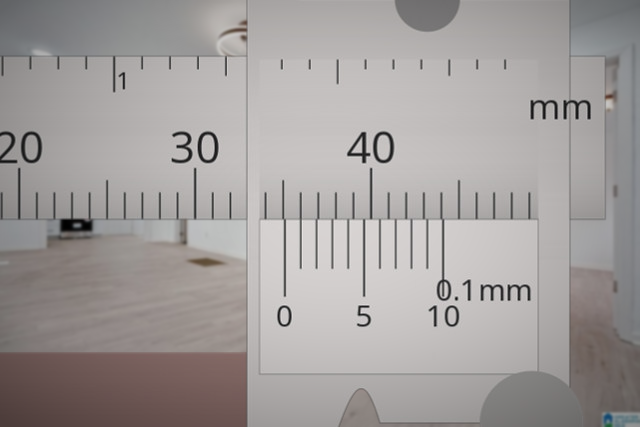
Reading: 35.1 mm
